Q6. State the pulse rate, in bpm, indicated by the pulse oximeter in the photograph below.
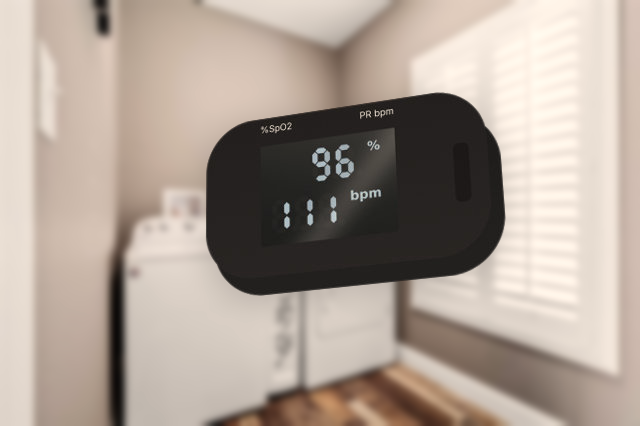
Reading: 111 bpm
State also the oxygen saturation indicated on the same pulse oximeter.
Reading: 96 %
